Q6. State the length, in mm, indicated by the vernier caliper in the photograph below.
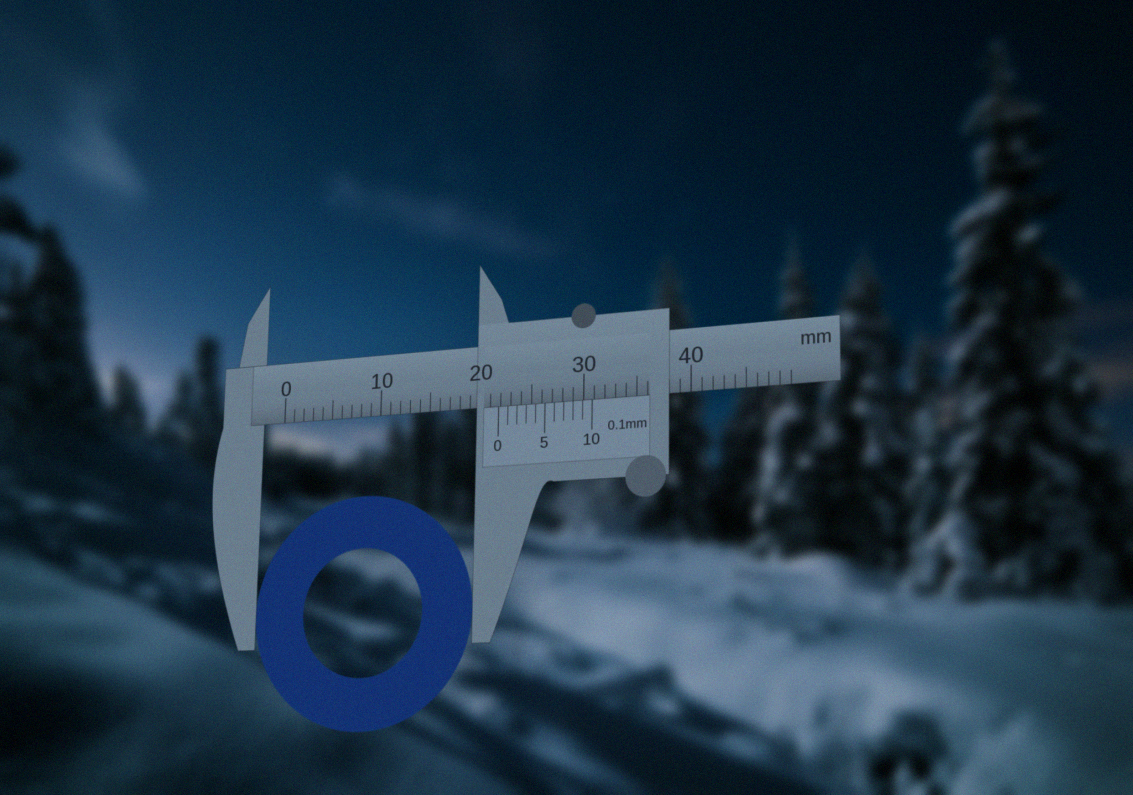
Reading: 21.8 mm
